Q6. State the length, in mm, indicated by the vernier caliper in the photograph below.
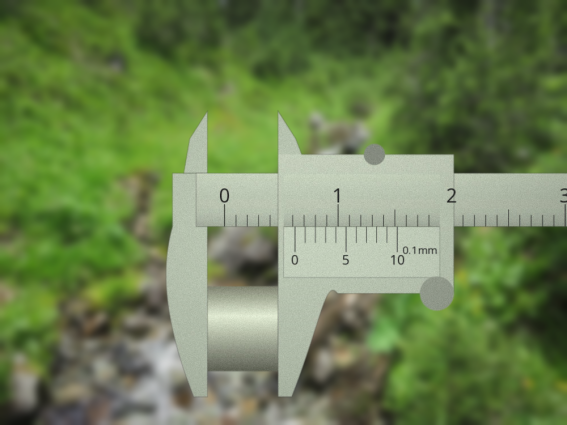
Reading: 6.2 mm
